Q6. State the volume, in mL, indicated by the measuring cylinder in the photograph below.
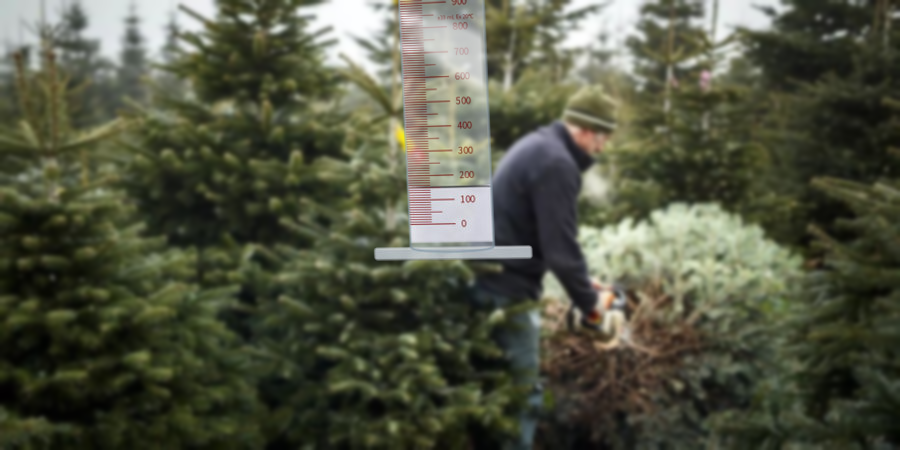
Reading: 150 mL
